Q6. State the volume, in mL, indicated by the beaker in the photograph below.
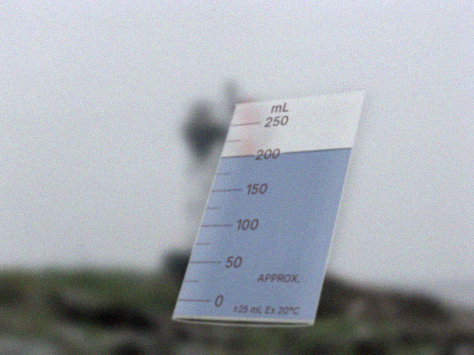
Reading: 200 mL
